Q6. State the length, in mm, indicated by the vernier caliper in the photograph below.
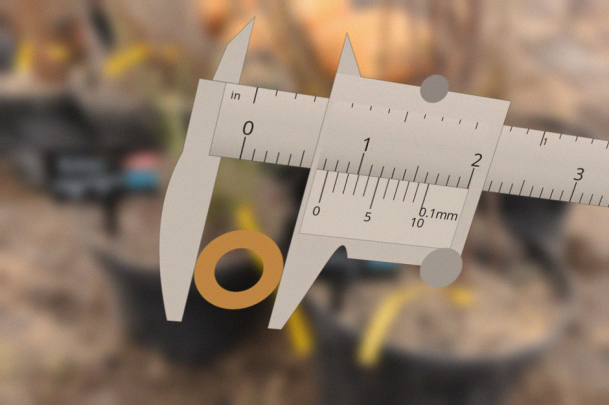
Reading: 7.4 mm
